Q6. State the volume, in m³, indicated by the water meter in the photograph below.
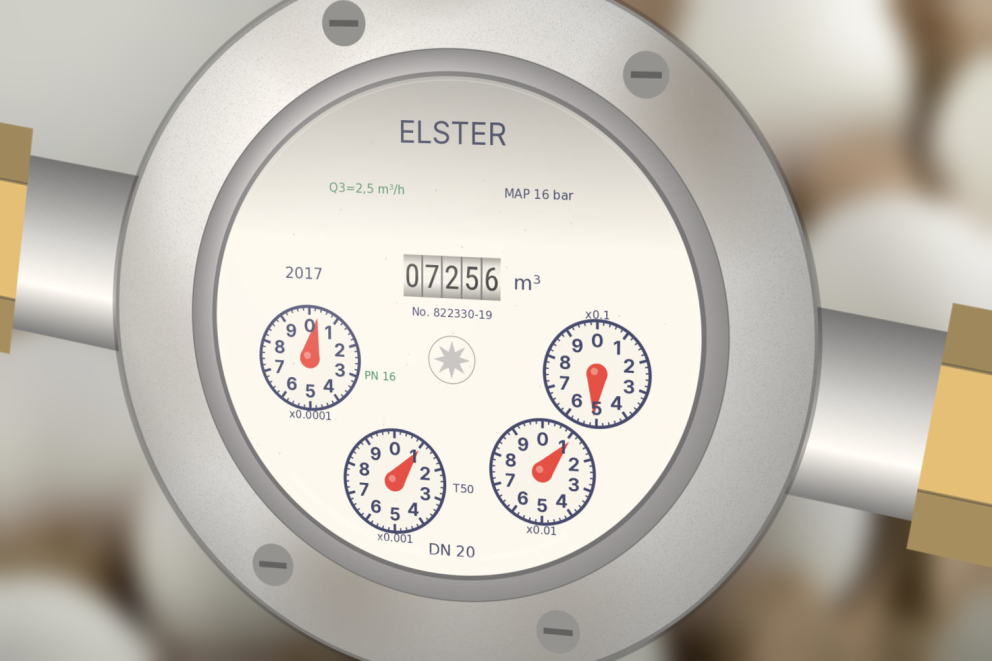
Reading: 7256.5110 m³
